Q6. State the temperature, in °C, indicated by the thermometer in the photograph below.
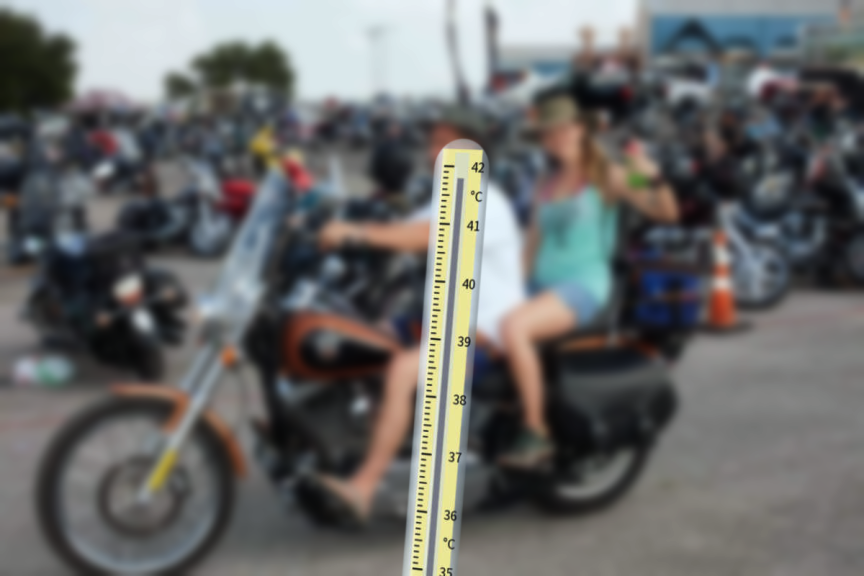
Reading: 41.8 °C
